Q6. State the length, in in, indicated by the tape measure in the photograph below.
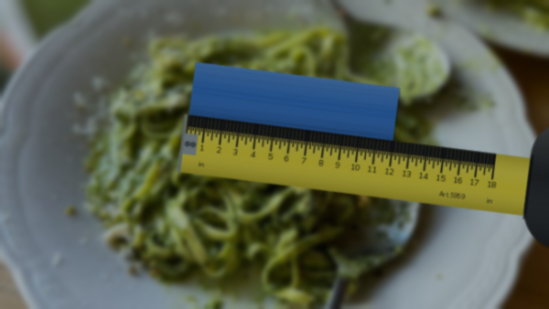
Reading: 12 in
